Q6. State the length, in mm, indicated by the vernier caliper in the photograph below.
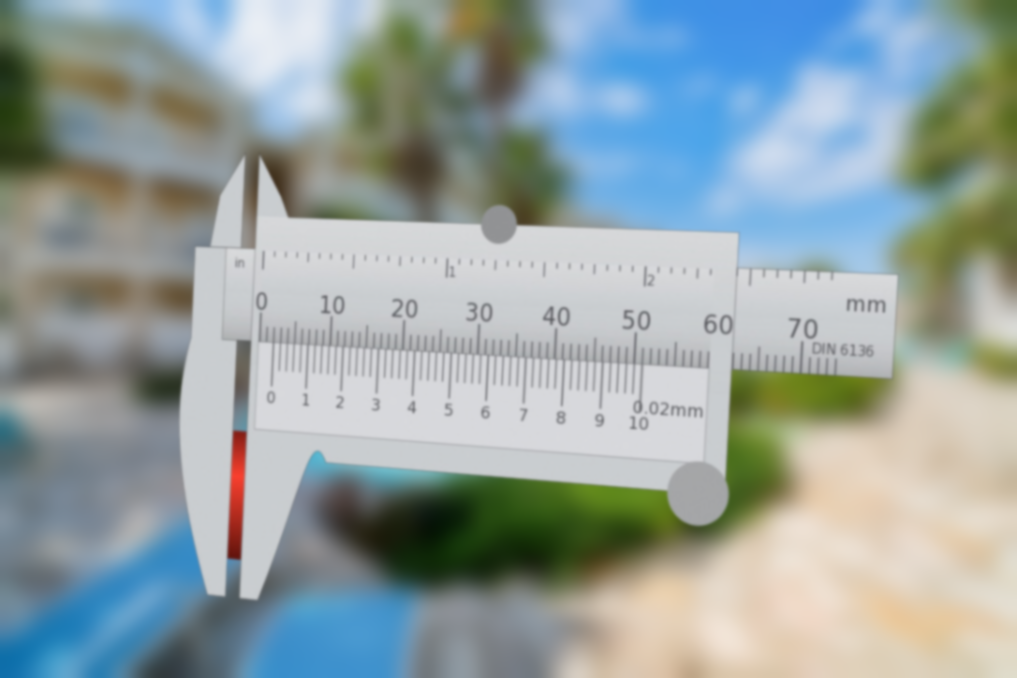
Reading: 2.0 mm
